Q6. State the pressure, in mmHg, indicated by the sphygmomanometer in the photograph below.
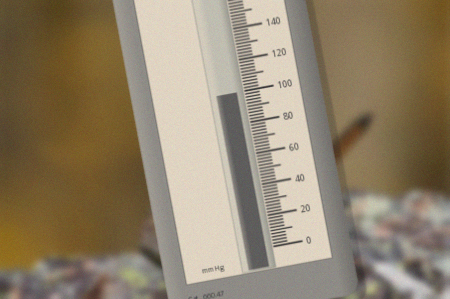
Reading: 100 mmHg
